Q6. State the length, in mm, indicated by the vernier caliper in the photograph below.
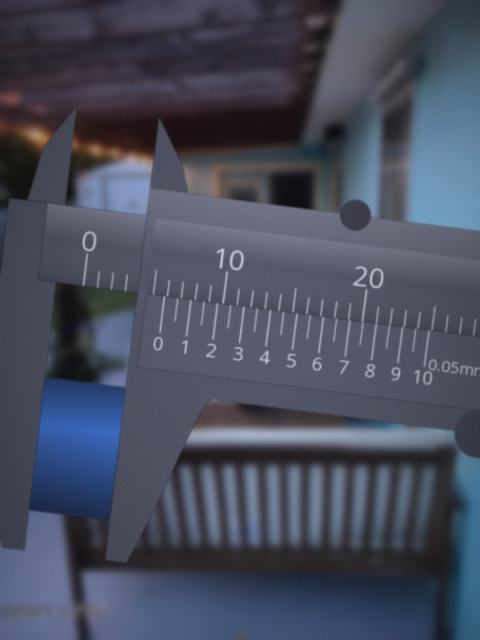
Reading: 5.8 mm
